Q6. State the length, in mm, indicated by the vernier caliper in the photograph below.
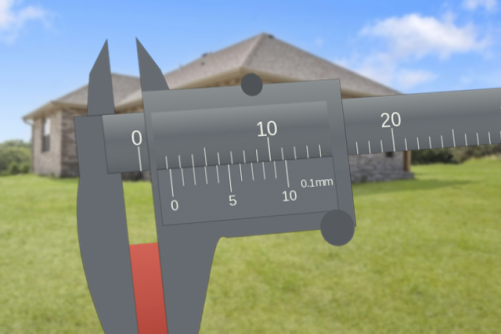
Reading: 2.2 mm
